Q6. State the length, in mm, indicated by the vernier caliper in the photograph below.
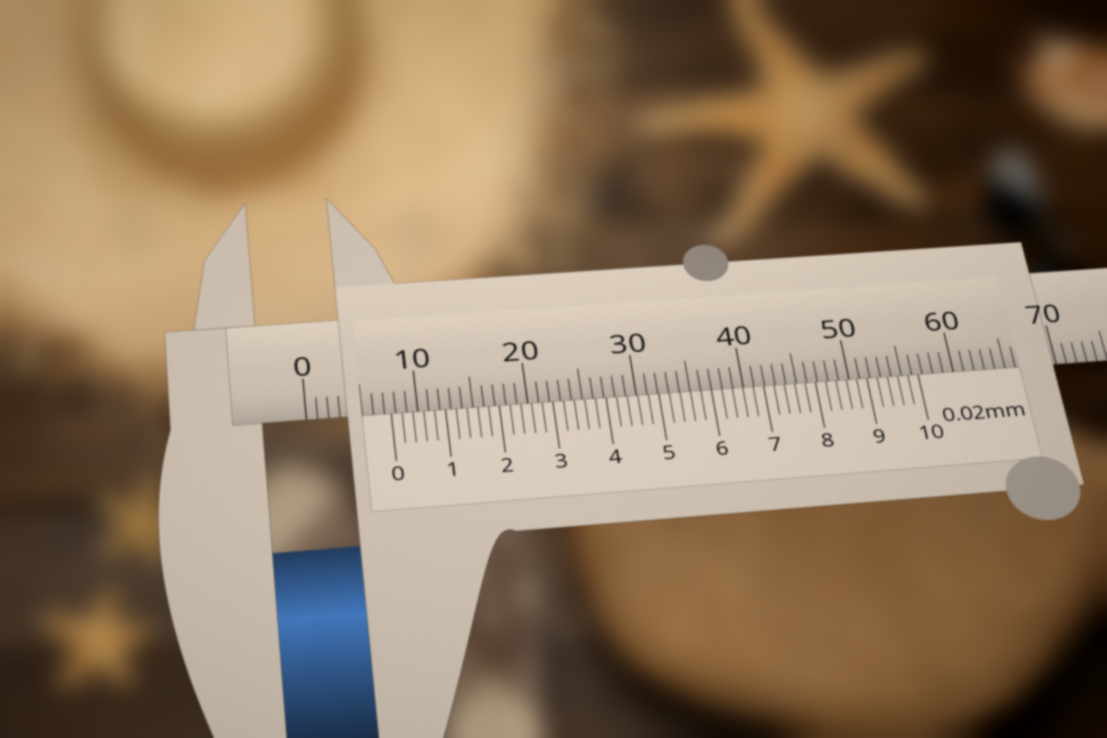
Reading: 7.6 mm
